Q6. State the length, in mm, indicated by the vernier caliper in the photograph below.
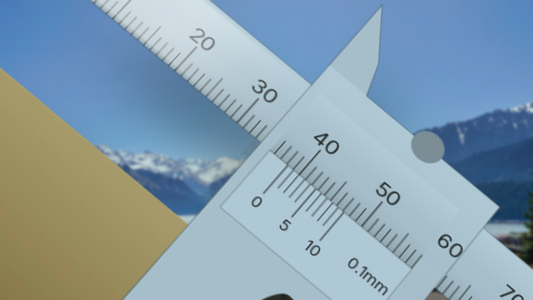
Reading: 38.2 mm
